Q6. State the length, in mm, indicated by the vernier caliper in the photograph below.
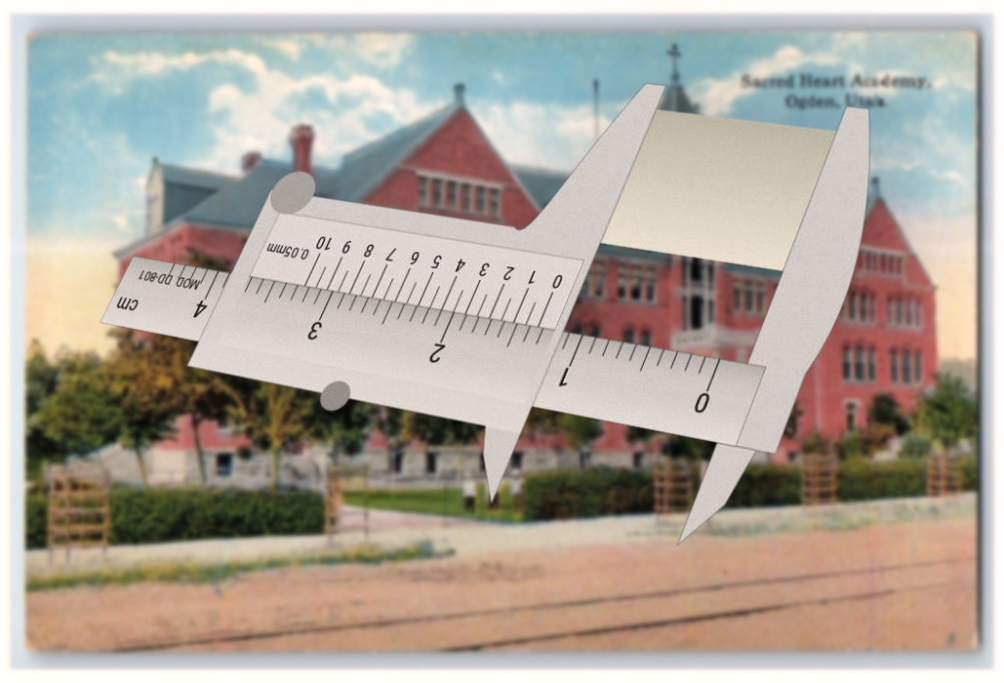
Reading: 13.4 mm
